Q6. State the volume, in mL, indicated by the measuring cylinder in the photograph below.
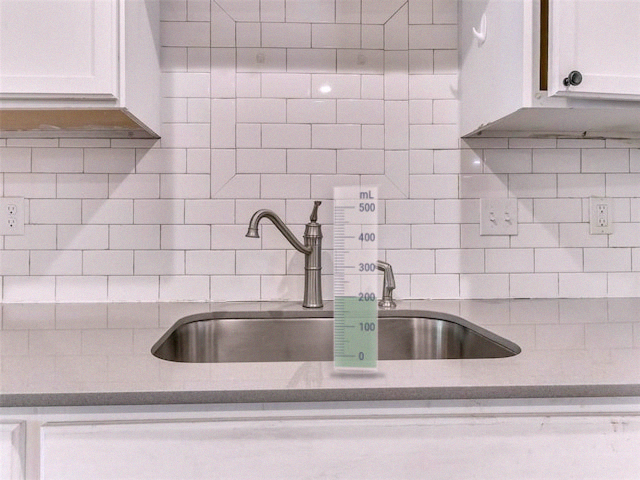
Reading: 200 mL
